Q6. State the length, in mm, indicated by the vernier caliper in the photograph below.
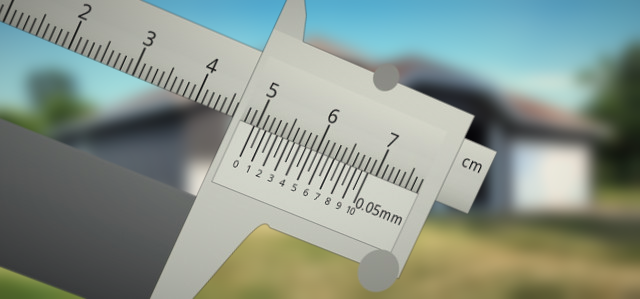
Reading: 49.6 mm
